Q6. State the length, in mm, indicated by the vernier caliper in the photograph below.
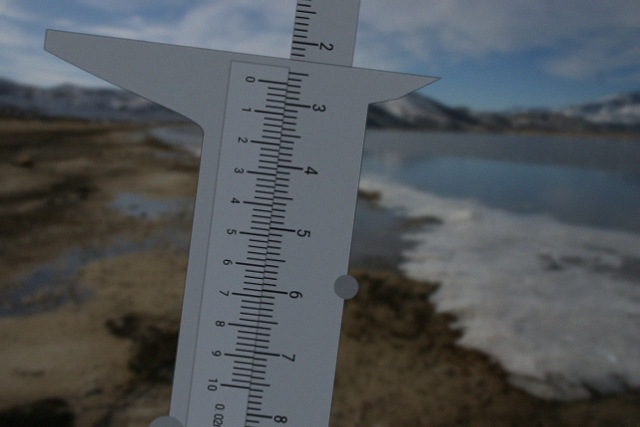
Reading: 26.8 mm
